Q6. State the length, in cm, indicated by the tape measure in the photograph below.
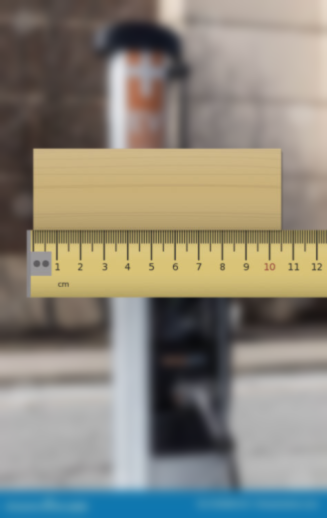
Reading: 10.5 cm
